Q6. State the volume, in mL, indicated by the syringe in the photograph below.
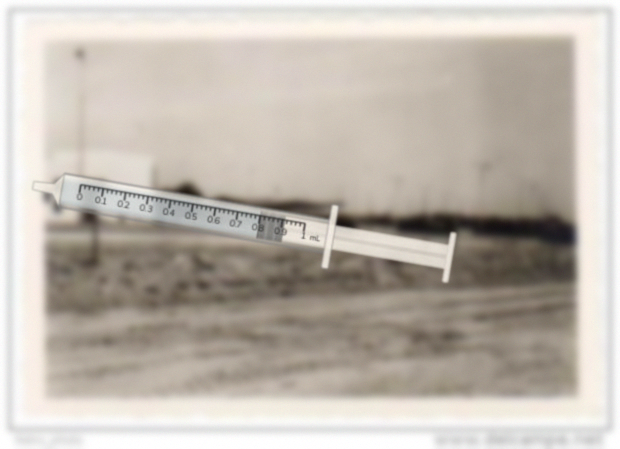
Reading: 0.8 mL
